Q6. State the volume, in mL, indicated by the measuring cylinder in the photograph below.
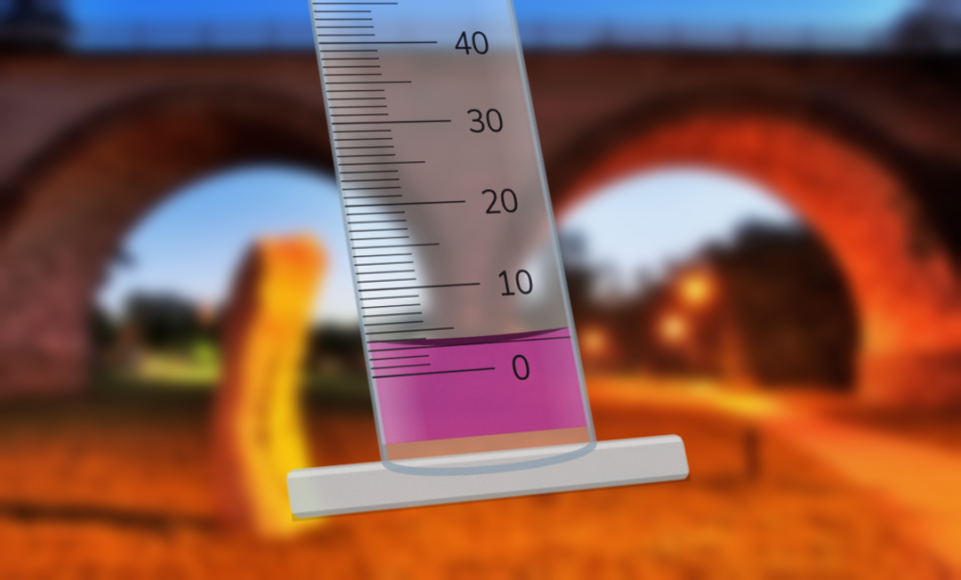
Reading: 3 mL
